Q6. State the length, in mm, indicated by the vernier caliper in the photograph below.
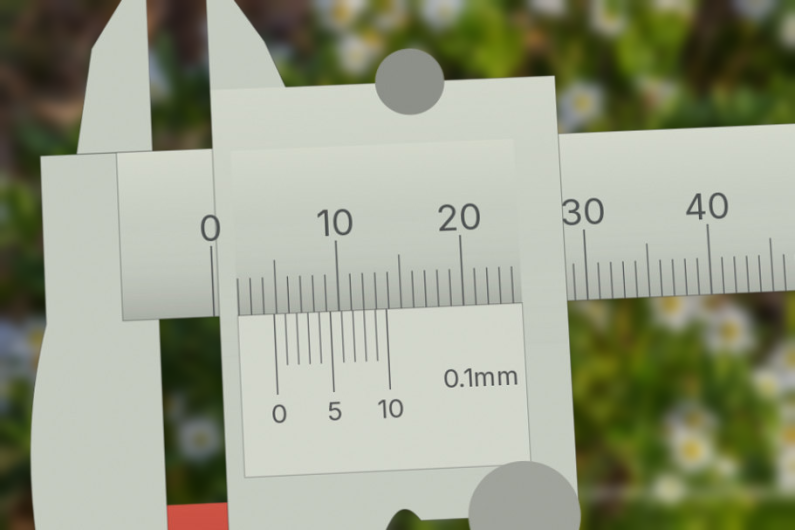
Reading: 4.8 mm
